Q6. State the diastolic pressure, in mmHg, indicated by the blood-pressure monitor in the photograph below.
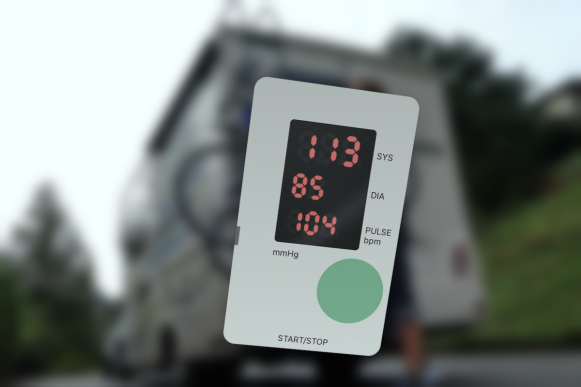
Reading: 85 mmHg
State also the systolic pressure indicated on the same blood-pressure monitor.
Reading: 113 mmHg
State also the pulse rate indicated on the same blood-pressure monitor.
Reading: 104 bpm
